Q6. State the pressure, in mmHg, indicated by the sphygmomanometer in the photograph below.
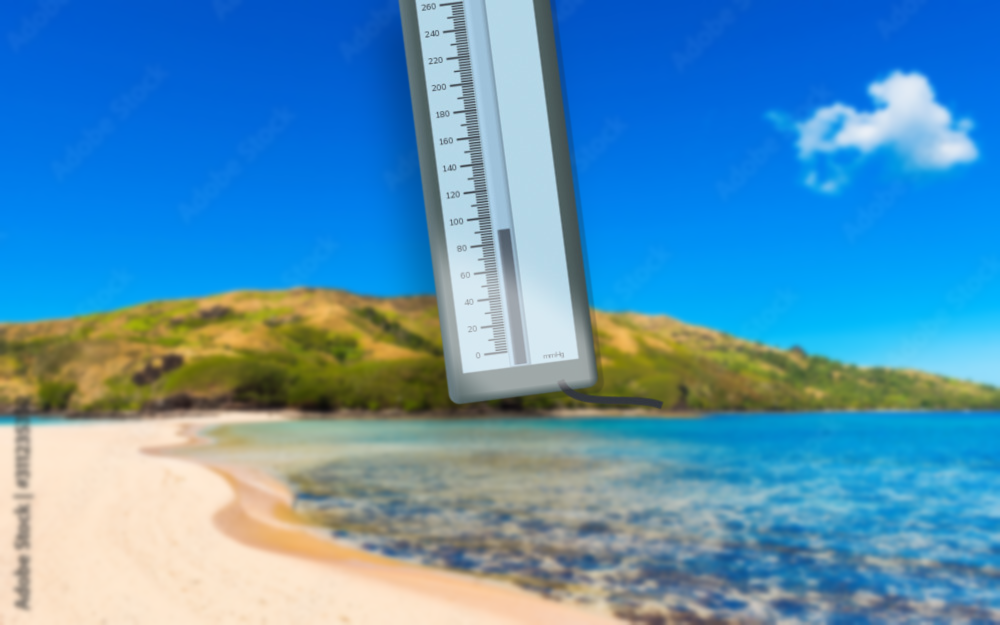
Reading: 90 mmHg
